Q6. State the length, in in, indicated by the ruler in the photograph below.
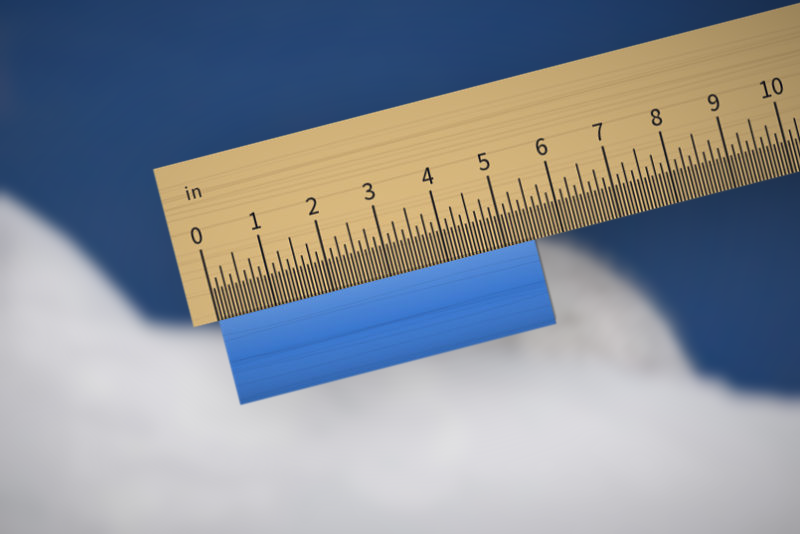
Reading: 5.5 in
